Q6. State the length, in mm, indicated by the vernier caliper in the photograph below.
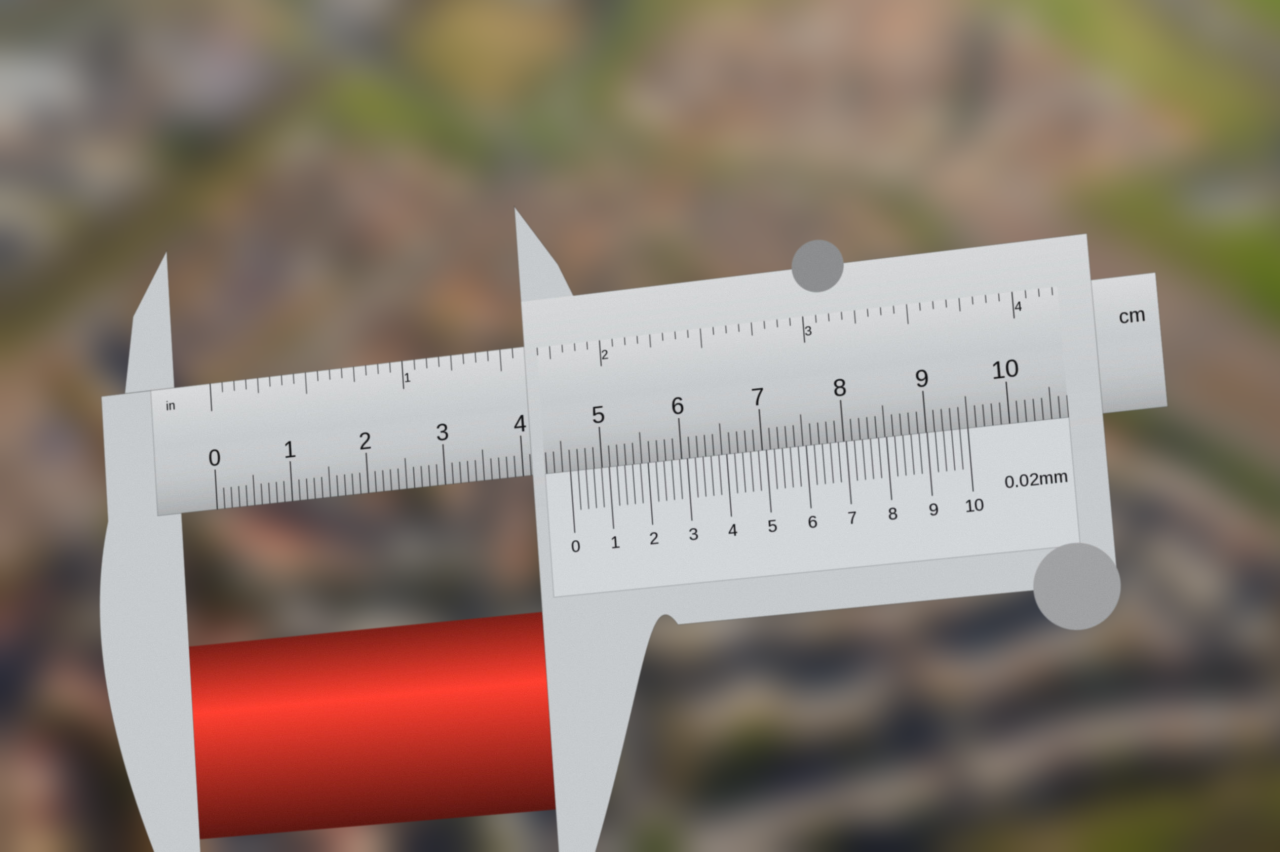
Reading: 46.0 mm
